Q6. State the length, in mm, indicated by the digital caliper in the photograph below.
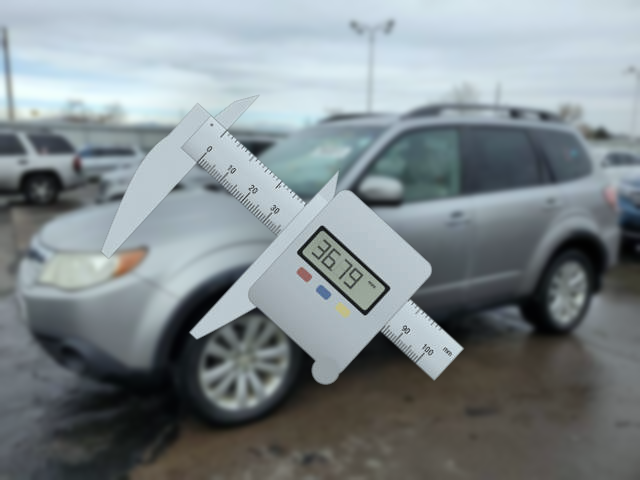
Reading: 36.79 mm
